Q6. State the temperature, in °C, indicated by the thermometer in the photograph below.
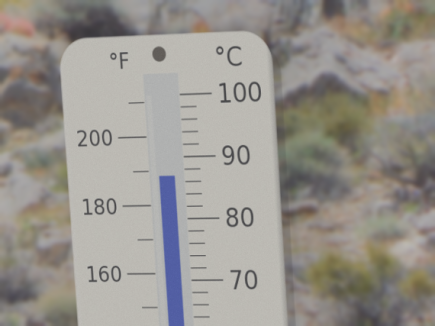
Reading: 87 °C
